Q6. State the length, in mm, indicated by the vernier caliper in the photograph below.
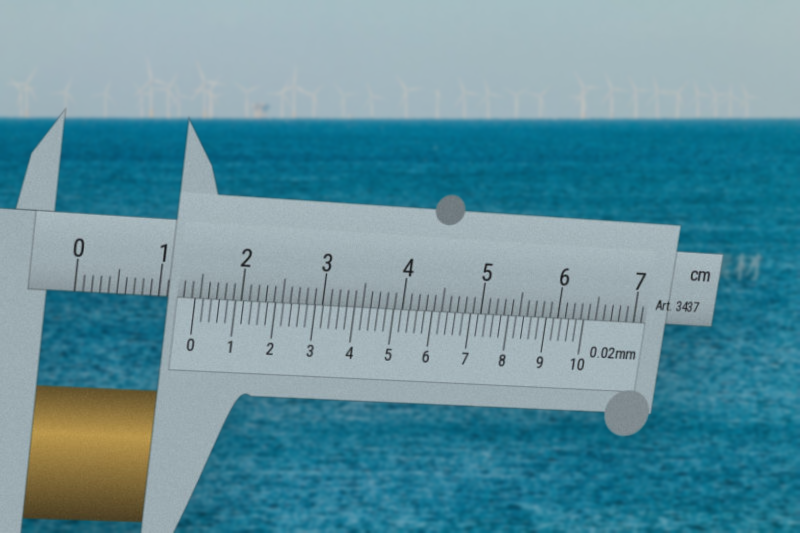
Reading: 14.4 mm
